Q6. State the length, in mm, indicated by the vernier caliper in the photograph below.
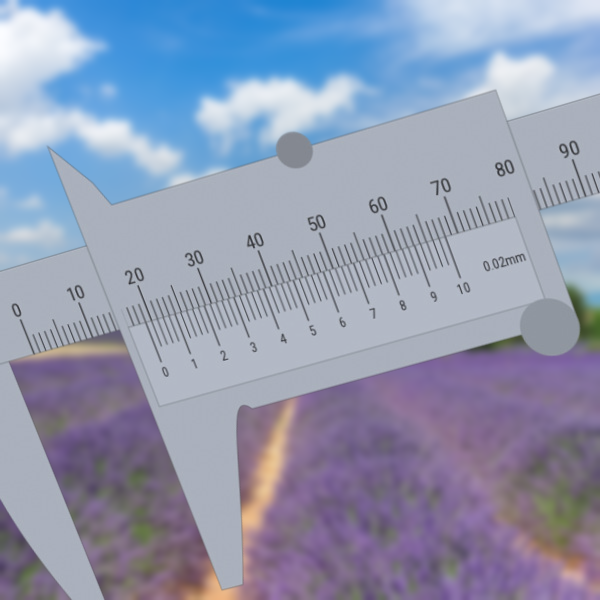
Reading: 19.0 mm
